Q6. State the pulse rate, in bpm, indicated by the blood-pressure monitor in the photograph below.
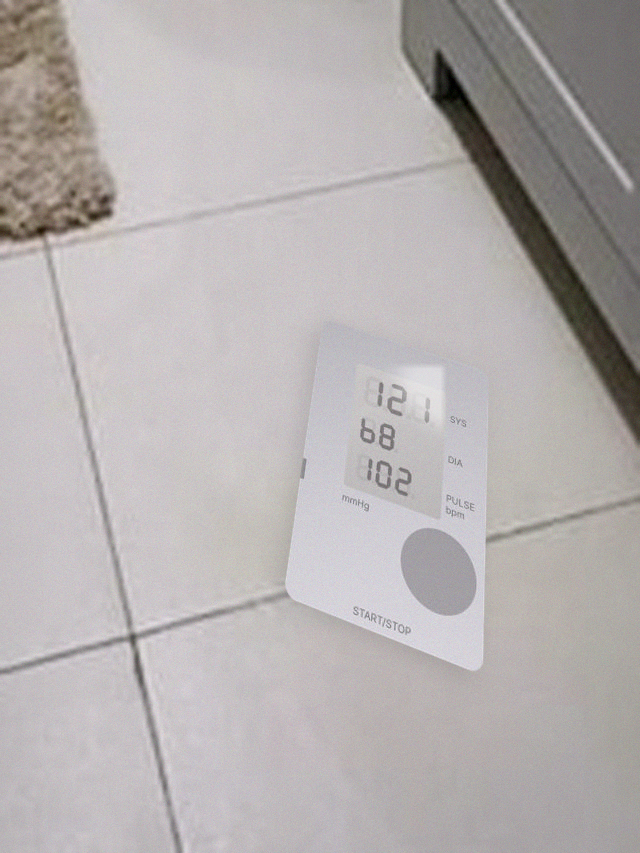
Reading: 102 bpm
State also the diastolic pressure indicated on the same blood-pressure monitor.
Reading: 68 mmHg
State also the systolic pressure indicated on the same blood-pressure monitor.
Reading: 121 mmHg
